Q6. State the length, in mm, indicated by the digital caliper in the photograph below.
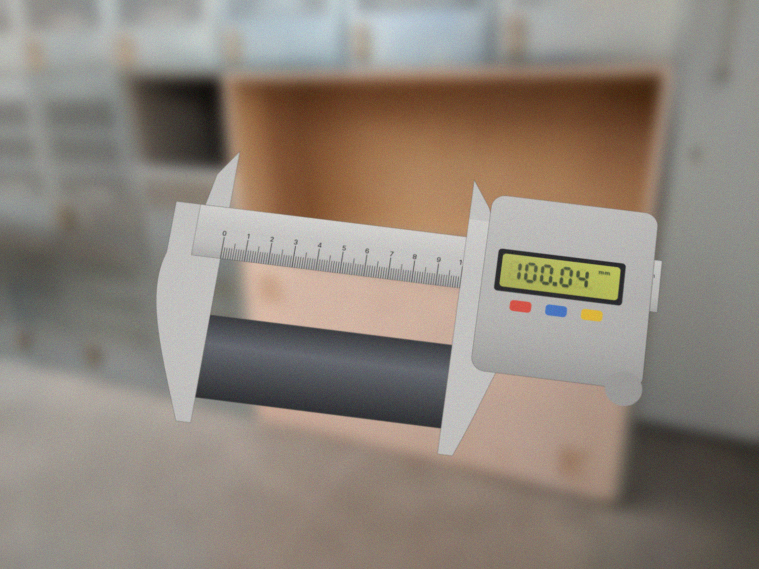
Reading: 100.04 mm
